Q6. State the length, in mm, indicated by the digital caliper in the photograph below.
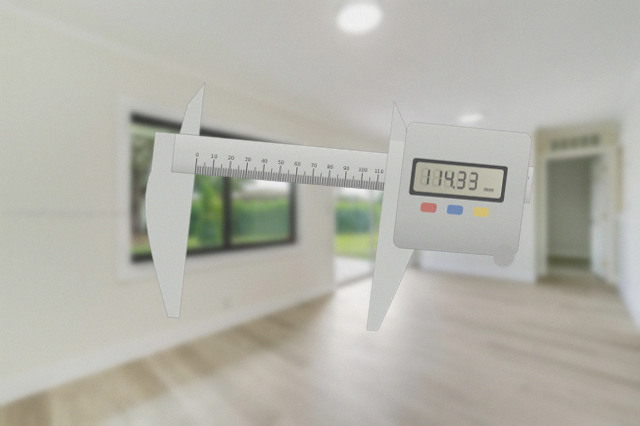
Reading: 114.33 mm
